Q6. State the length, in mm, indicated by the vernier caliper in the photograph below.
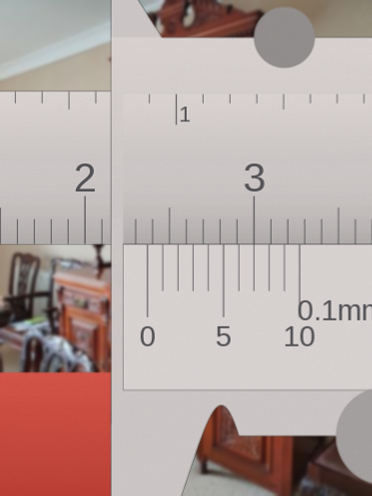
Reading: 23.7 mm
